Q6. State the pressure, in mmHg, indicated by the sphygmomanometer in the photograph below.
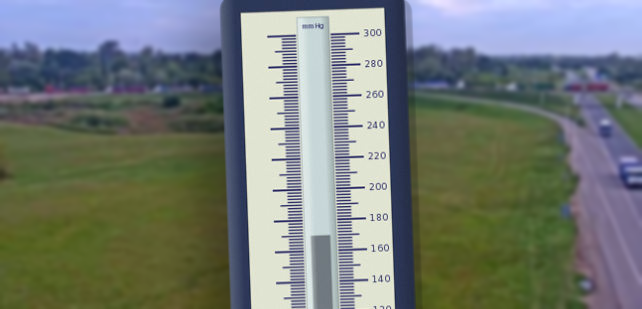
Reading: 170 mmHg
